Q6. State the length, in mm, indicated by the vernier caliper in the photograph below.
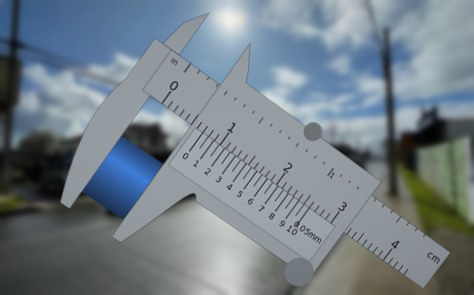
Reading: 7.0 mm
